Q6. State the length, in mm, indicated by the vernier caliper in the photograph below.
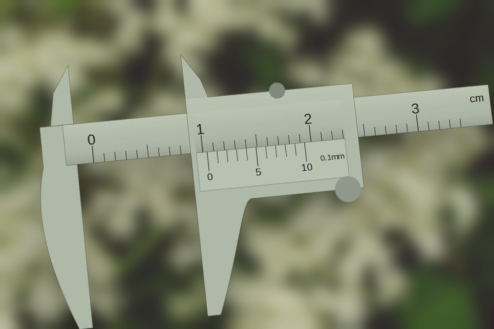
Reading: 10.4 mm
